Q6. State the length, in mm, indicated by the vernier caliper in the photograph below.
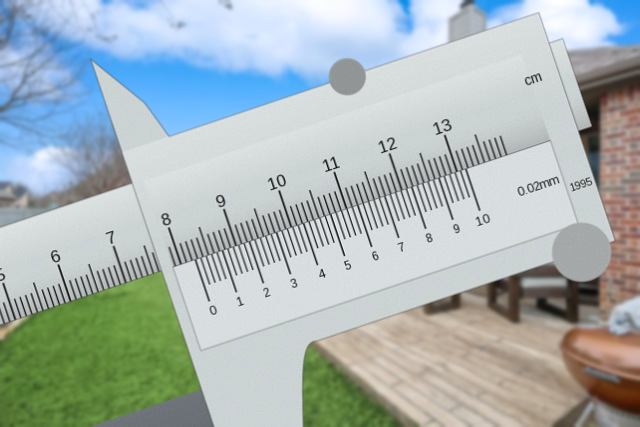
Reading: 82.6 mm
